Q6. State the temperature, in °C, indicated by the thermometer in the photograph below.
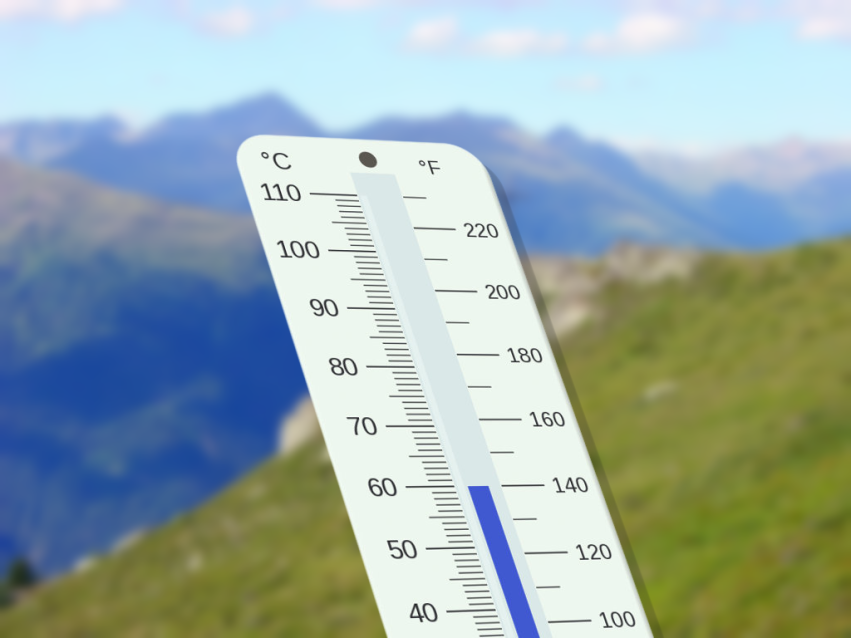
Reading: 60 °C
